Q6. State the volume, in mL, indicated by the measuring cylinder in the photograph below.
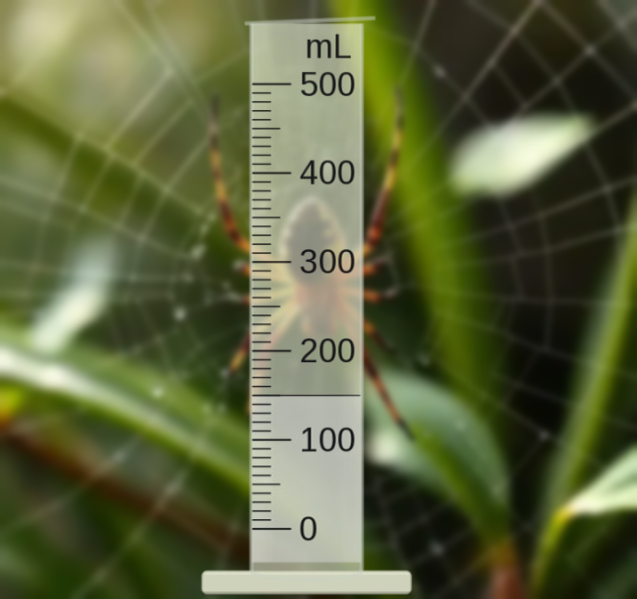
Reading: 150 mL
